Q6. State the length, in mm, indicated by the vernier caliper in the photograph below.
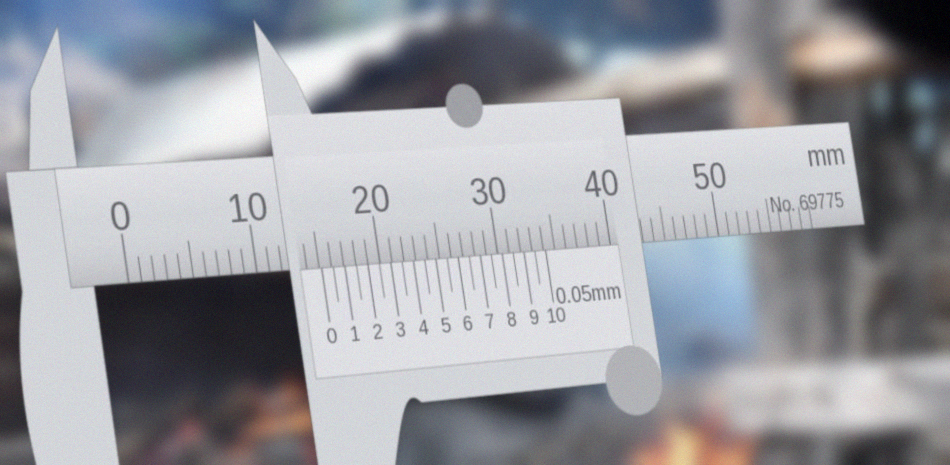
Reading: 15.2 mm
